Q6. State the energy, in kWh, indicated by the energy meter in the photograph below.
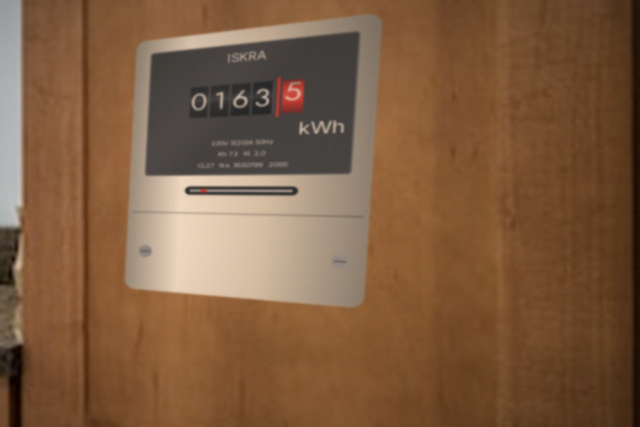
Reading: 163.5 kWh
